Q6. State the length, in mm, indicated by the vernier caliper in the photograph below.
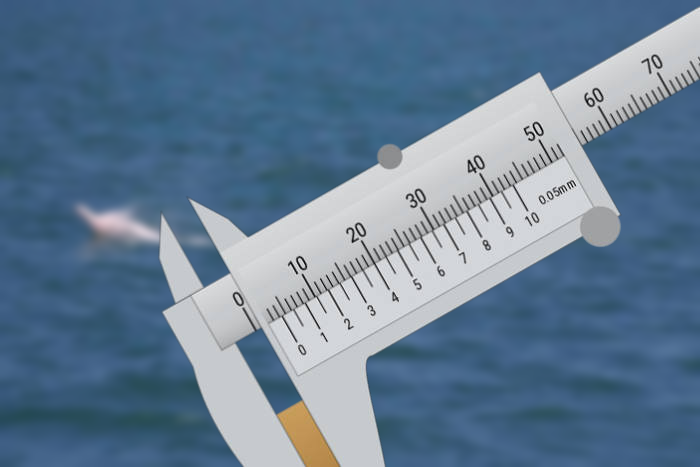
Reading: 4.4 mm
